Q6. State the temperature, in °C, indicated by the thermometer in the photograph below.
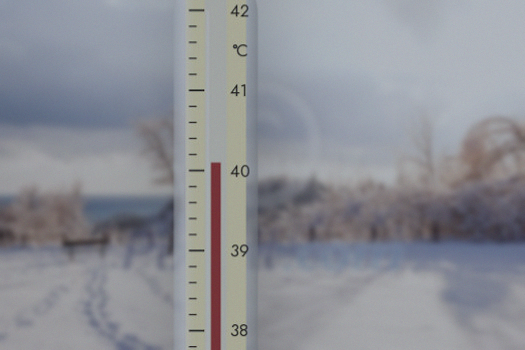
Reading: 40.1 °C
